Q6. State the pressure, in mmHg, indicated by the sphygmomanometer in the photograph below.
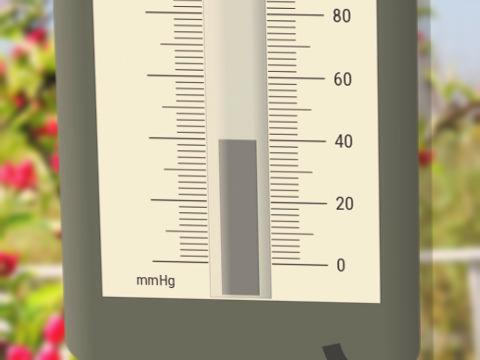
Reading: 40 mmHg
